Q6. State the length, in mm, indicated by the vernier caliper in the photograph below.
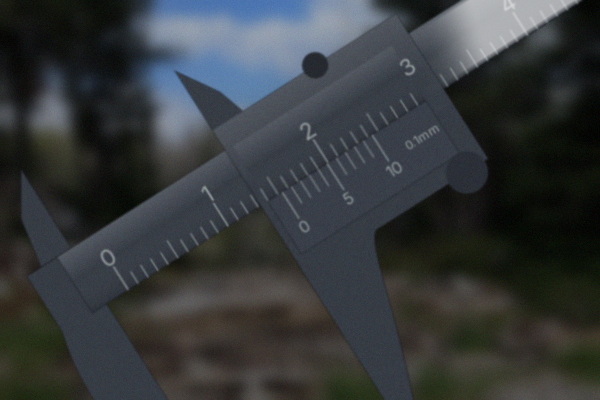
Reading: 15.4 mm
